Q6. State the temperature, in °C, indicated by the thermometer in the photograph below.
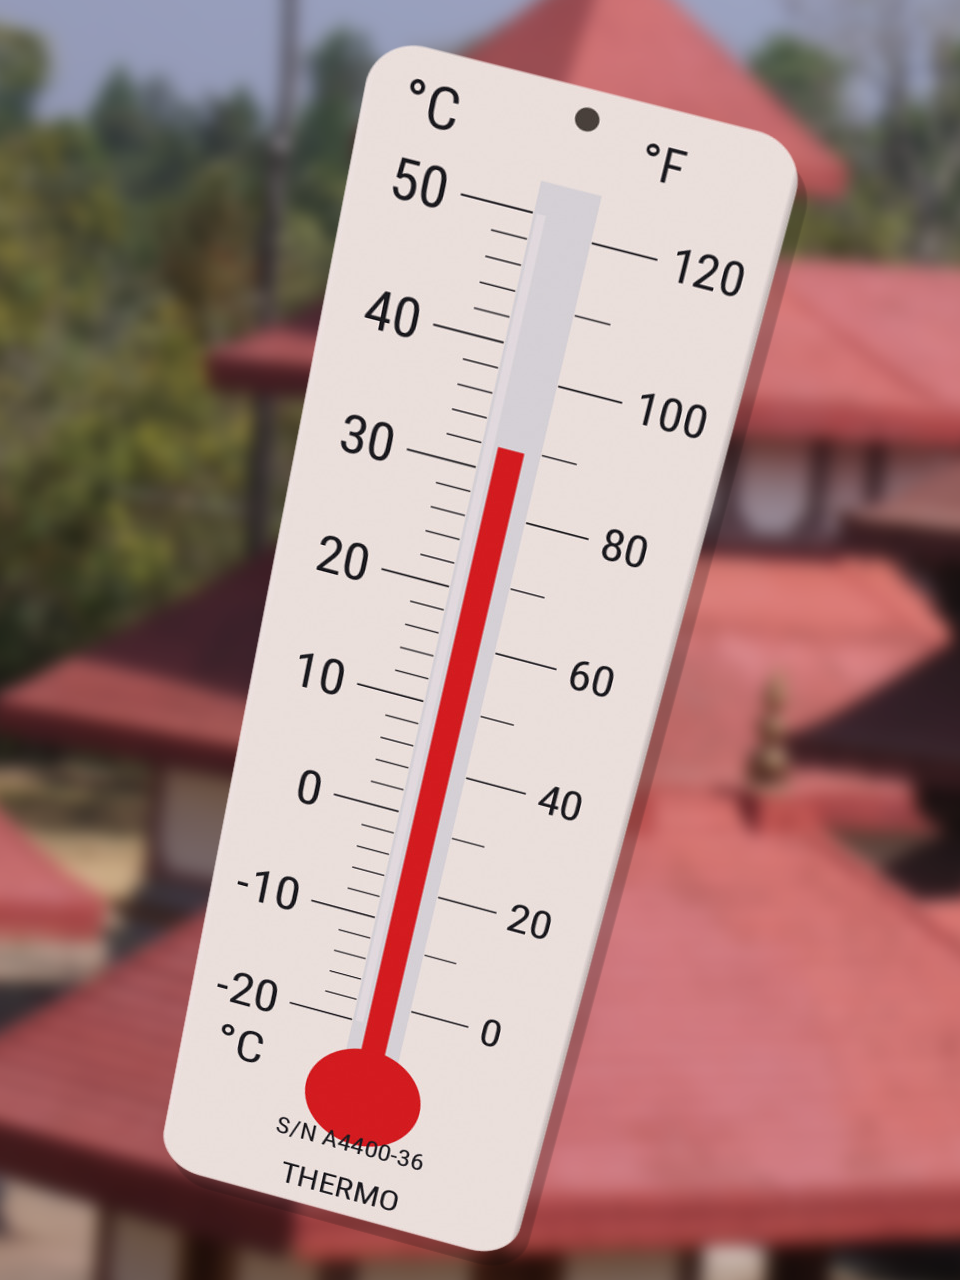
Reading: 32 °C
